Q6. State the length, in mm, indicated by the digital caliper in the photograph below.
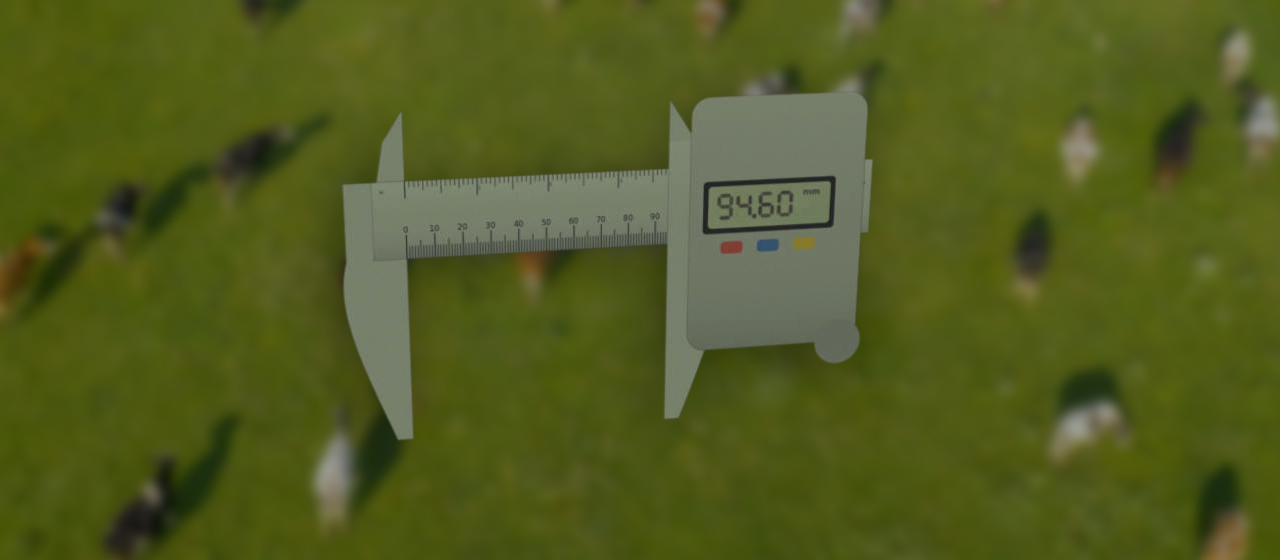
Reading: 94.60 mm
